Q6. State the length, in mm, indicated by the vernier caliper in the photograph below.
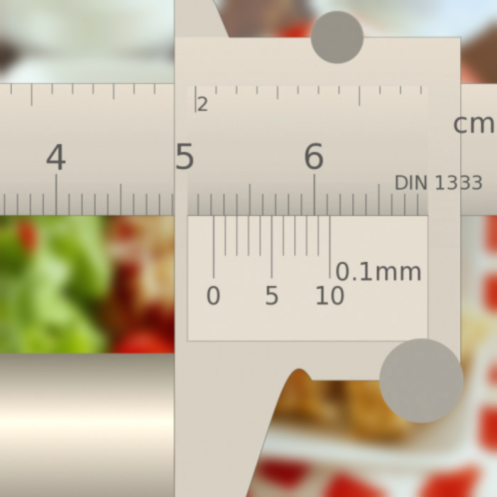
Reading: 52.2 mm
